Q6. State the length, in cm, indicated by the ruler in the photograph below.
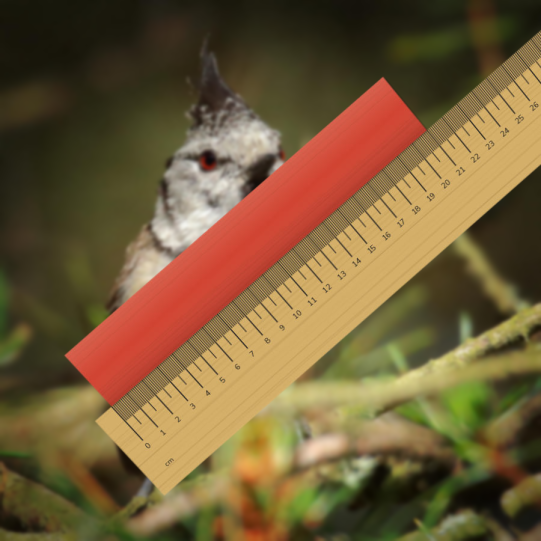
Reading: 21 cm
